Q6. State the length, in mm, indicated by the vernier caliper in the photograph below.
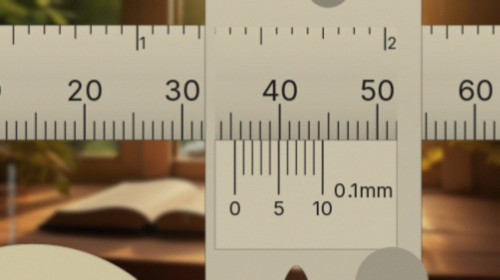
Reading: 35.4 mm
